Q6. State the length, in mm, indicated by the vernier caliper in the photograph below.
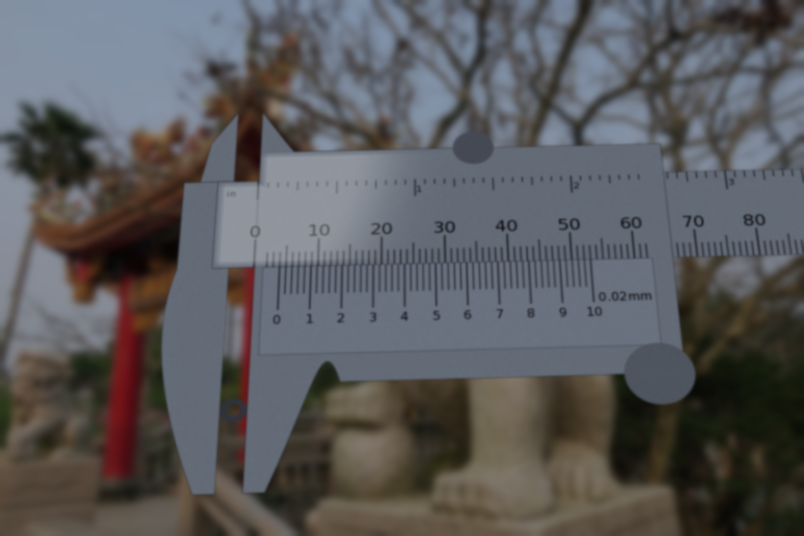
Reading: 4.0 mm
